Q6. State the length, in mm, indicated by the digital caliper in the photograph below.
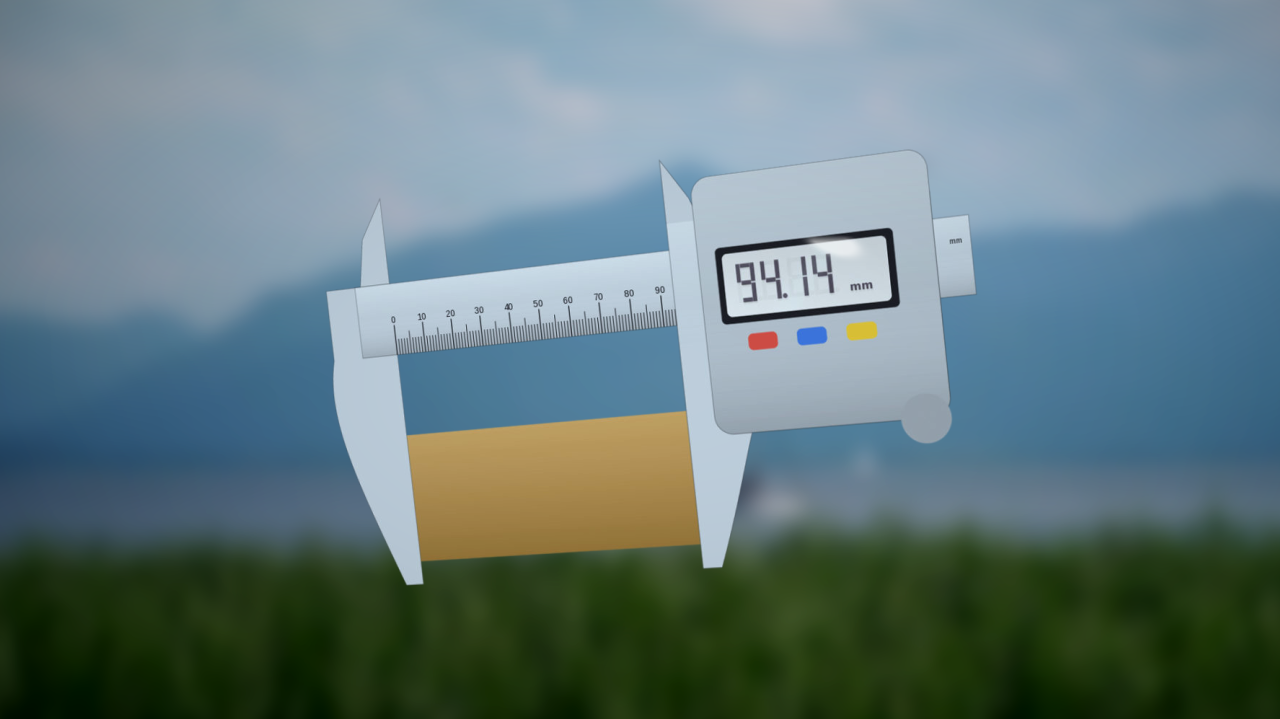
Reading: 94.14 mm
